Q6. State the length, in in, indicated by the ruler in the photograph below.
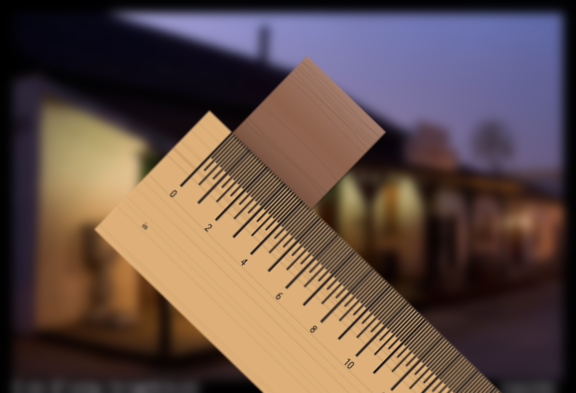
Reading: 4.5 in
